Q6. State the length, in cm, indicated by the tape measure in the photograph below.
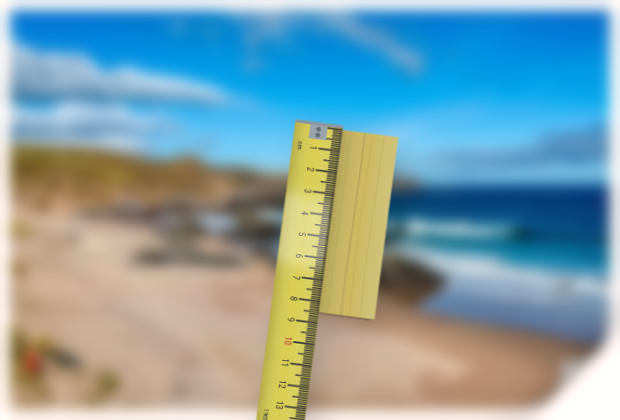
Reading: 8.5 cm
